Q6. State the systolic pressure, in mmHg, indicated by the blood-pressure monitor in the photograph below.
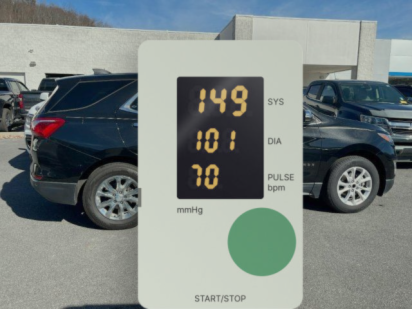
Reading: 149 mmHg
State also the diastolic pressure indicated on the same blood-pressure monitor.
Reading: 101 mmHg
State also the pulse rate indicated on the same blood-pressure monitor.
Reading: 70 bpm
